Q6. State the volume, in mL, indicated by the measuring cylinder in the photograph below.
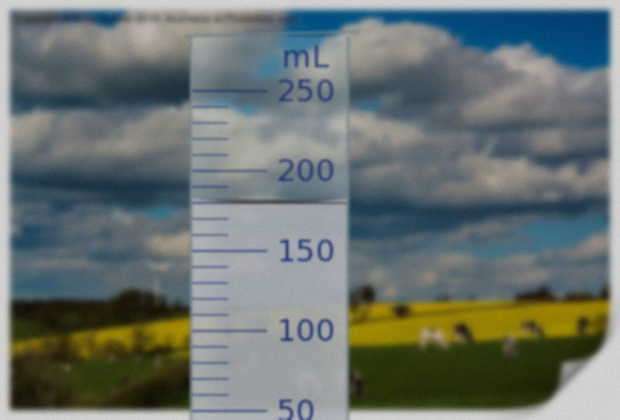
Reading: 180 mL
